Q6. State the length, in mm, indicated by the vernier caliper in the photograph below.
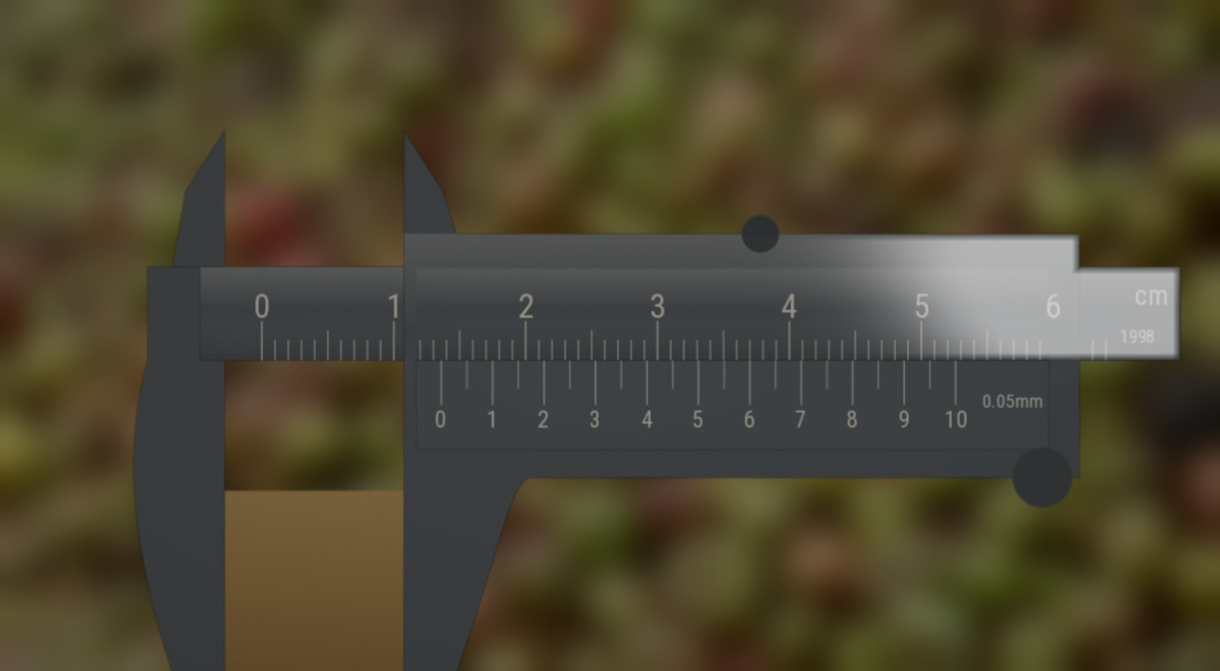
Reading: 13.6 mm
